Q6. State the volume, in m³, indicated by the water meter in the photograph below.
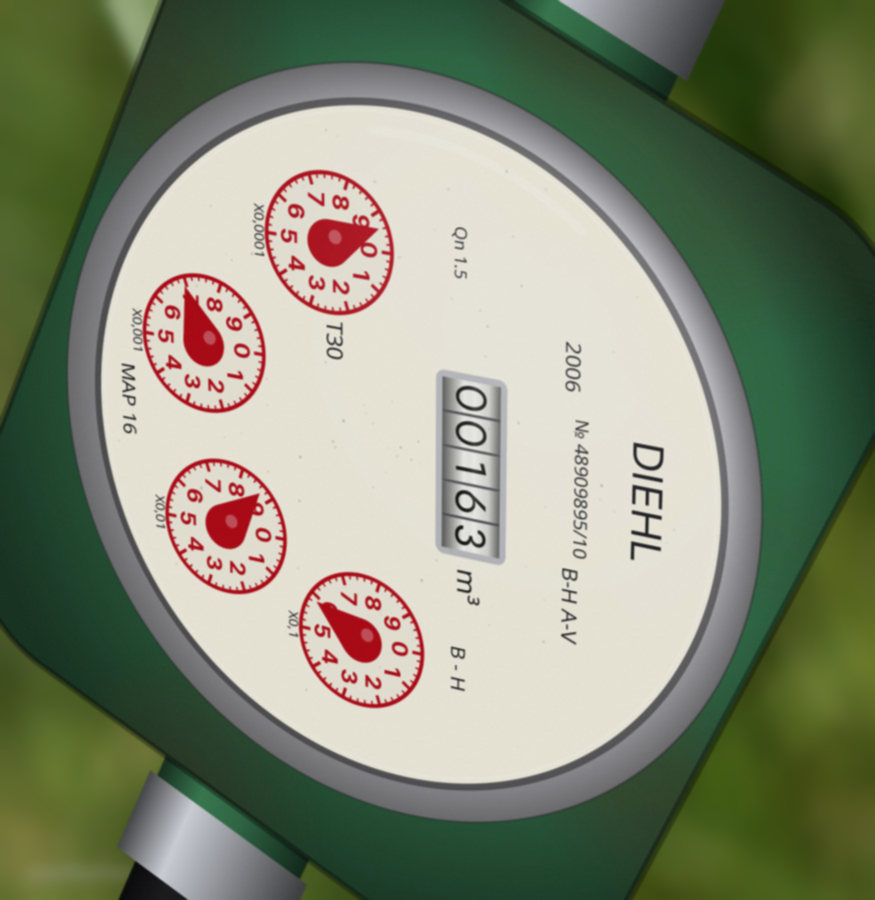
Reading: 163.5869 m³
